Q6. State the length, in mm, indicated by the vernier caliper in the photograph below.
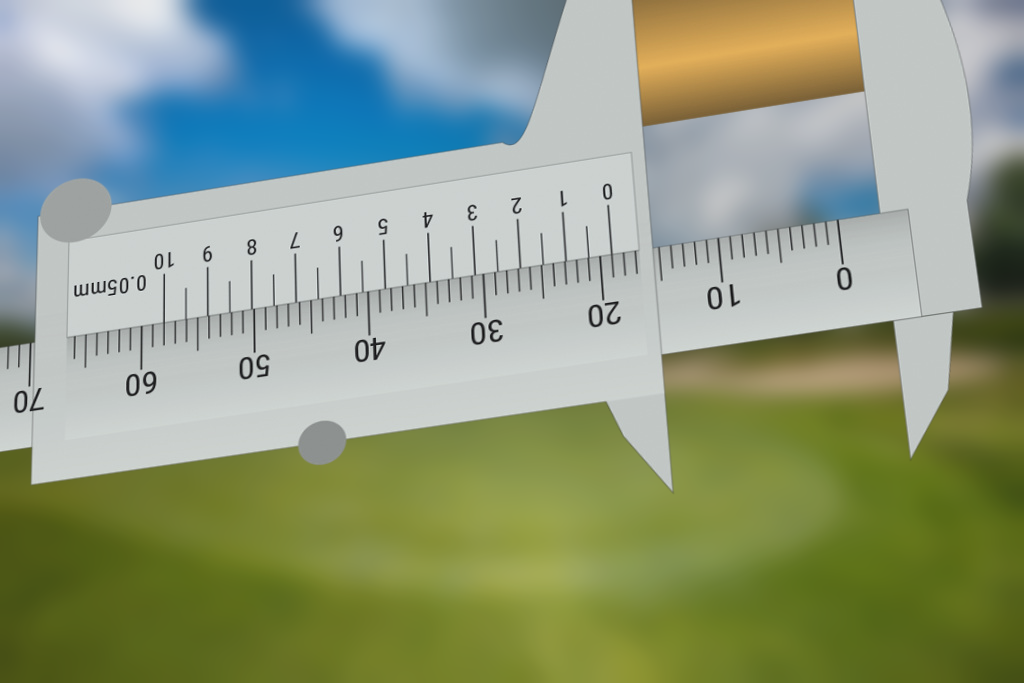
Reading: 19.0 mm
